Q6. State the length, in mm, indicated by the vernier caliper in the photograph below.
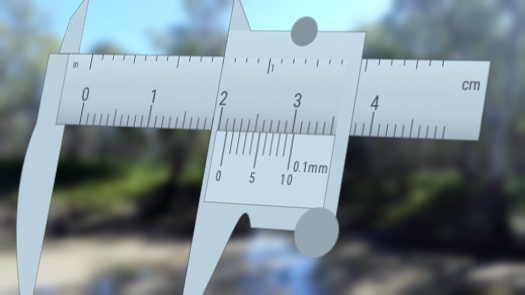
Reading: 21.2 mm
